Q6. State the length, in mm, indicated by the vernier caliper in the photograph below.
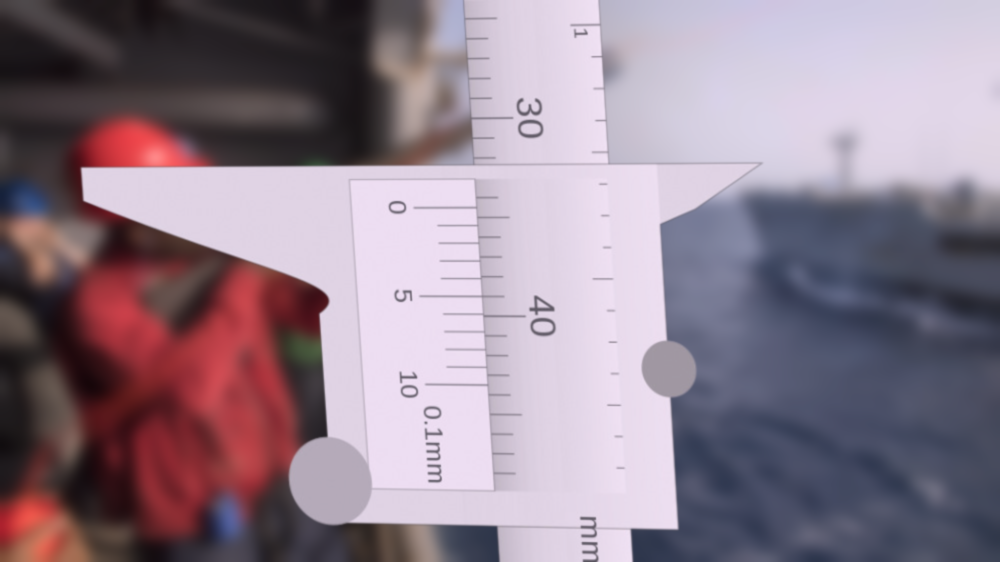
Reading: 34.5 mm
